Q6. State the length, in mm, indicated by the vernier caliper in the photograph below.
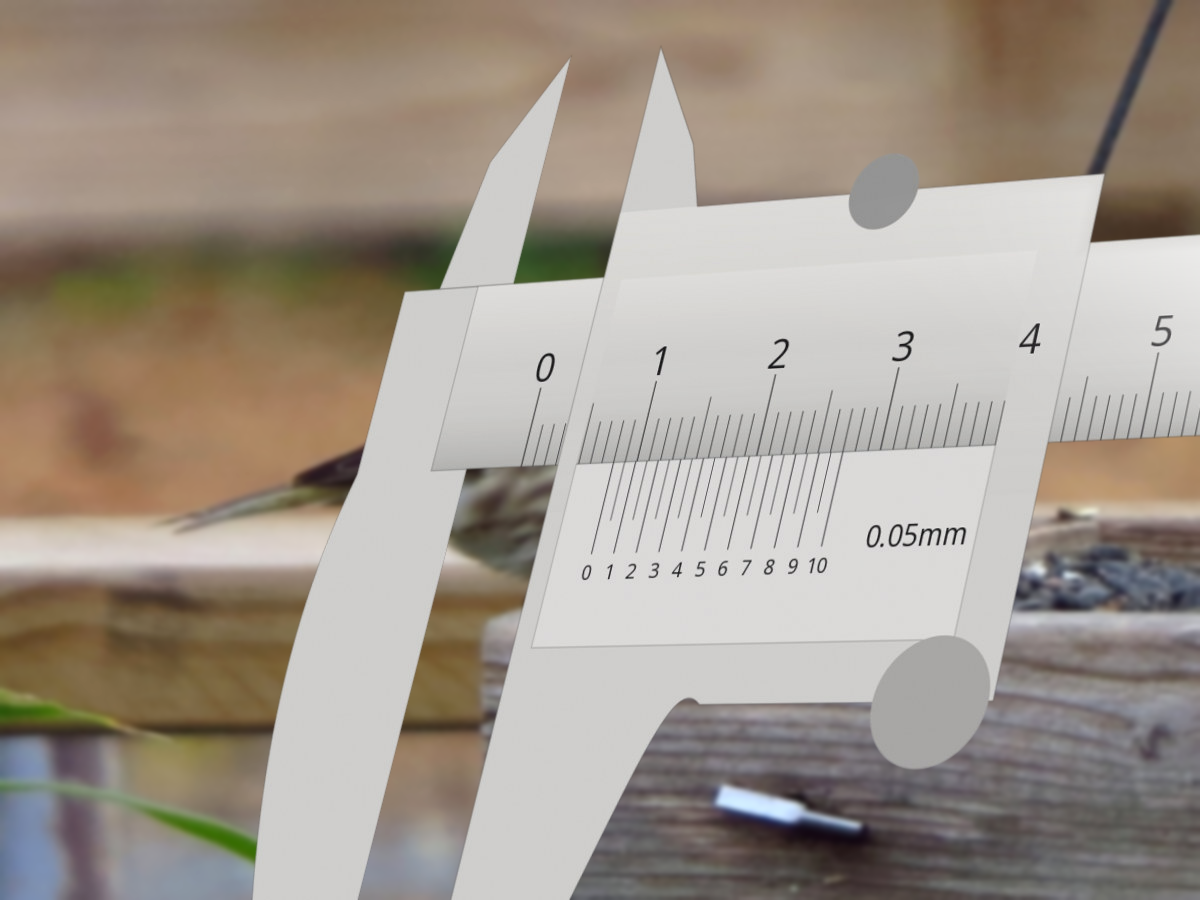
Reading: 8.0 mm
